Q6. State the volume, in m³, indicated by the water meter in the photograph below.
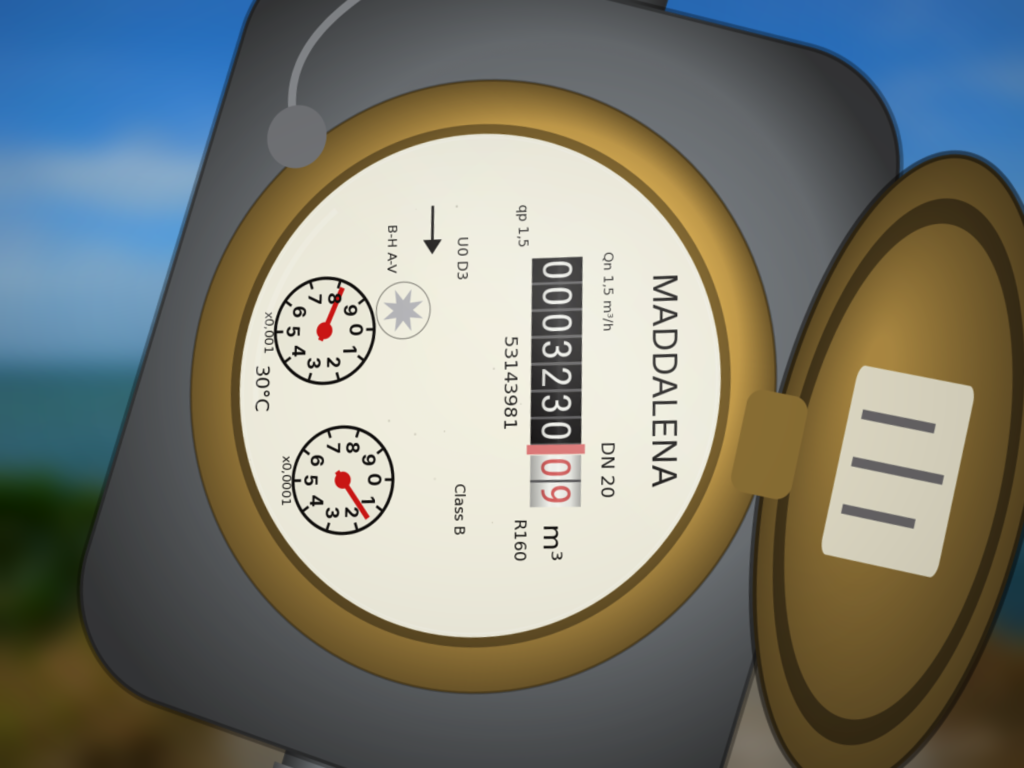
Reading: 3230.0981 m³
